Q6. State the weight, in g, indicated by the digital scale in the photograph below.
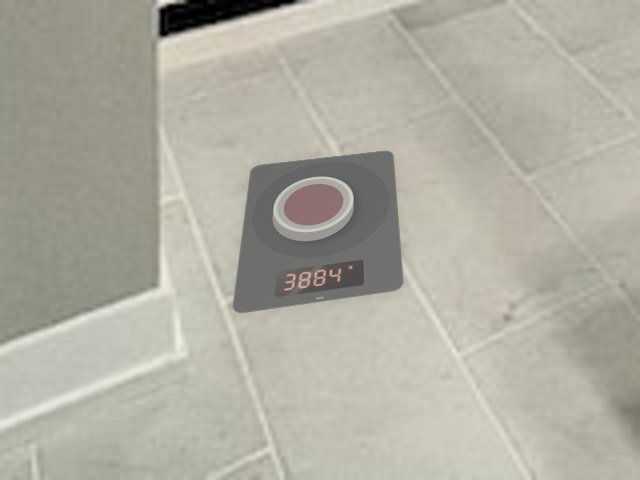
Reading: 3884 g
